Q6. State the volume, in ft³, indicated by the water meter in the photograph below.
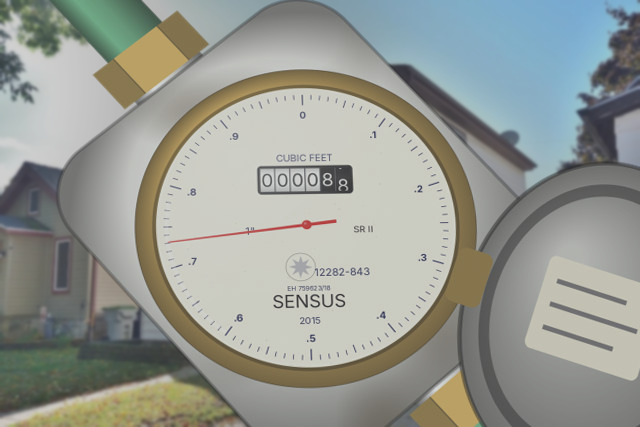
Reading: 87.73 ft³
